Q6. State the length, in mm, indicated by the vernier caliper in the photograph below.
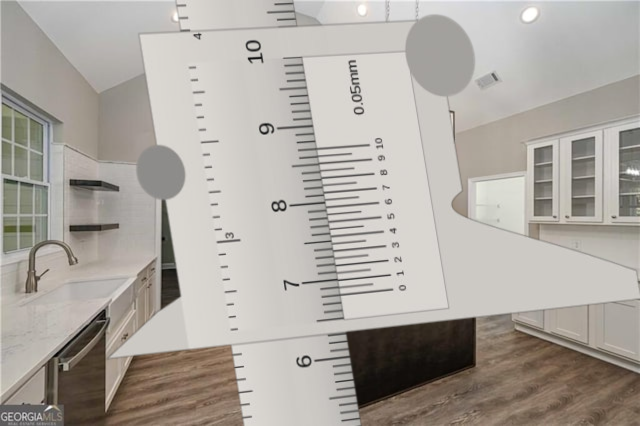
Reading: 68.0 mm
